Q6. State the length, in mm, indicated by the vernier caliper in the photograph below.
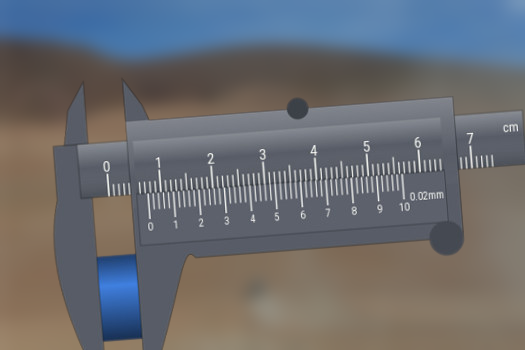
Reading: 7.5 mm
